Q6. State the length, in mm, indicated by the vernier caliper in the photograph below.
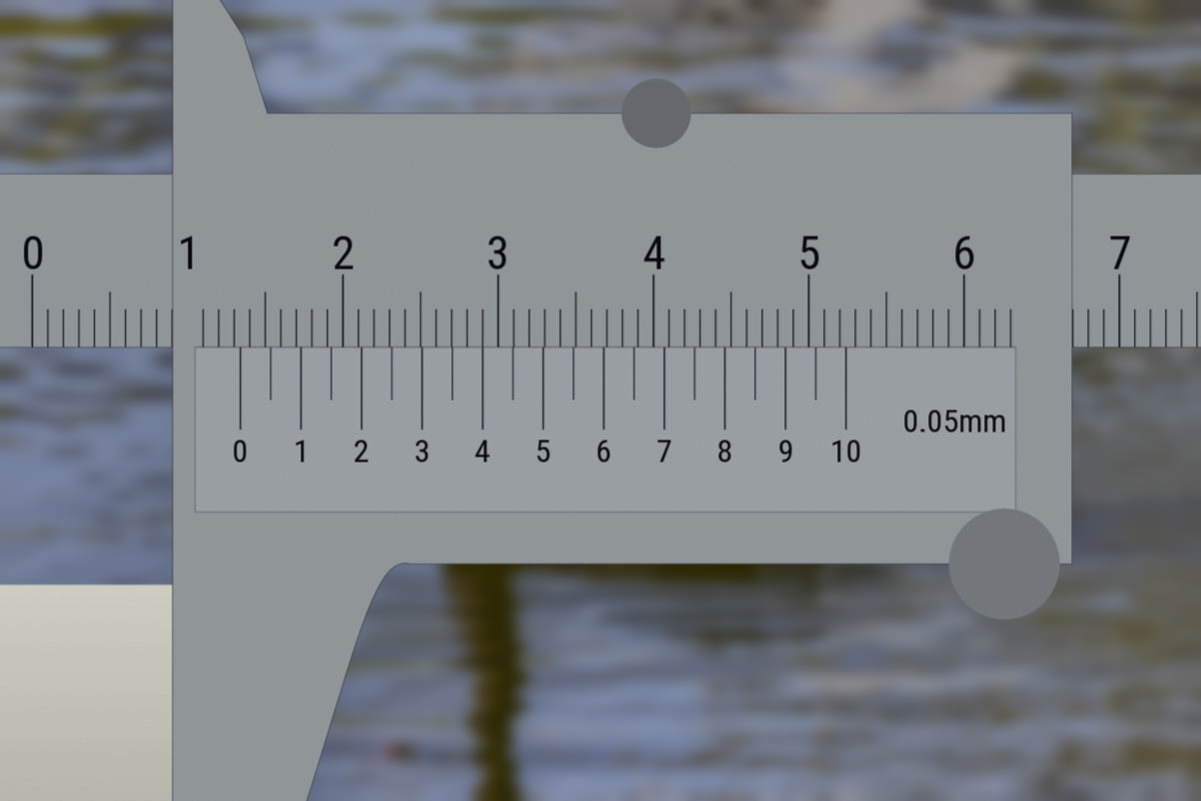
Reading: 13.4 mm
